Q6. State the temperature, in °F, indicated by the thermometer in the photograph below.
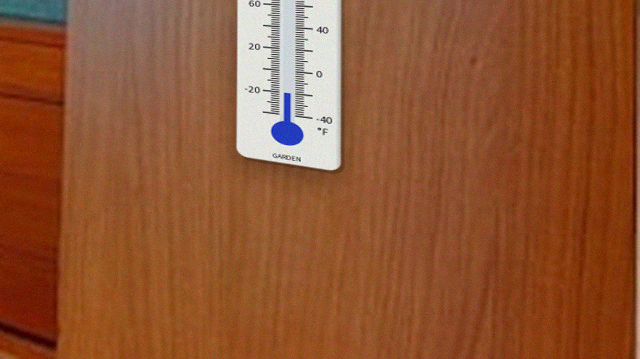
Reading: -20 °F
